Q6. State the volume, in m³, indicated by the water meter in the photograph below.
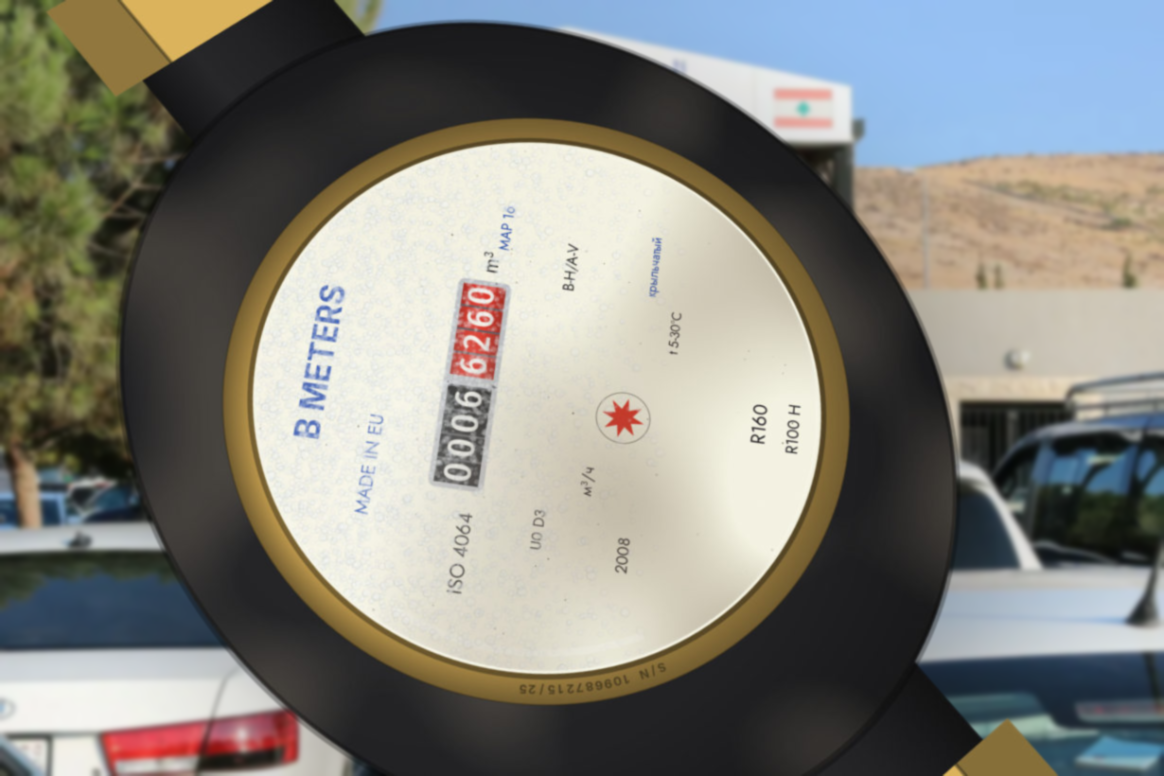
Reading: 6.6260 m³
